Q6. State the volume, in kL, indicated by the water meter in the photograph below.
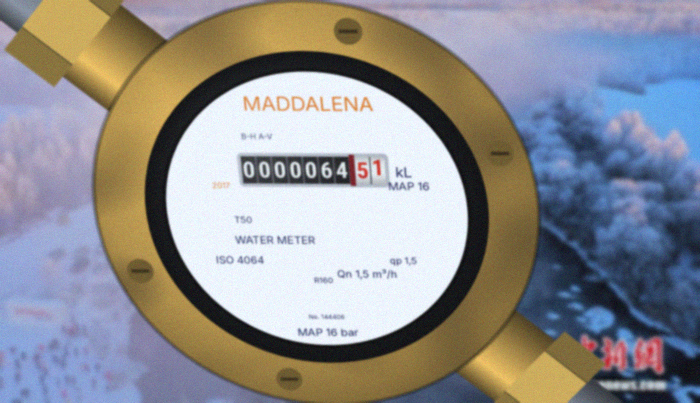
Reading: 64.51 kL
